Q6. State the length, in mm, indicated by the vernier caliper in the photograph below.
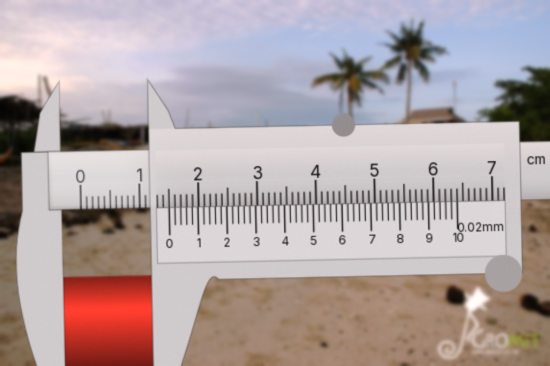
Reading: 15.0 mm
